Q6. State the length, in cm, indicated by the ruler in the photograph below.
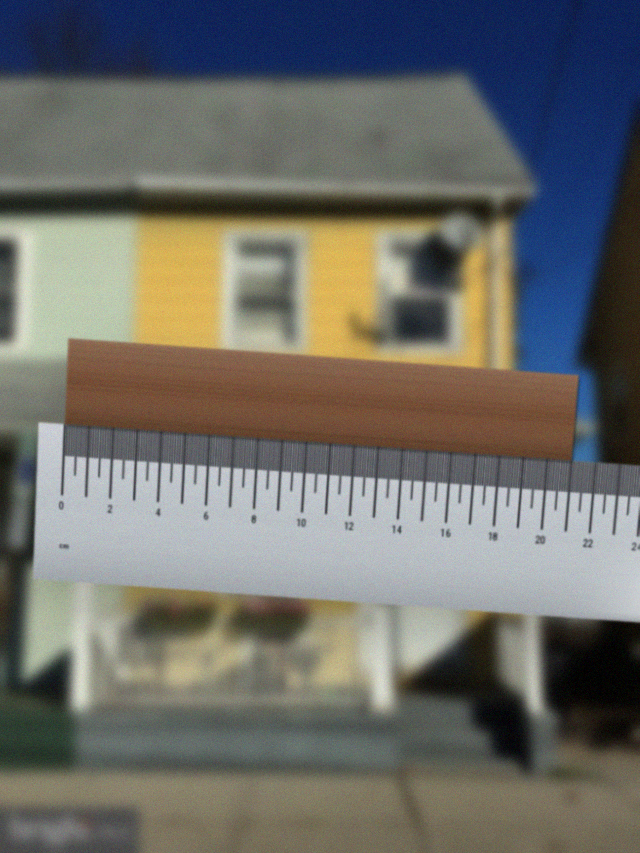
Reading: 21 cm
